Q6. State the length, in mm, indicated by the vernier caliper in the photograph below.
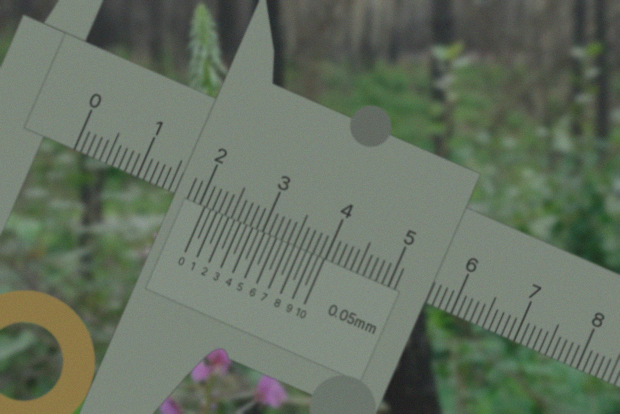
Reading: 20.8 mm
